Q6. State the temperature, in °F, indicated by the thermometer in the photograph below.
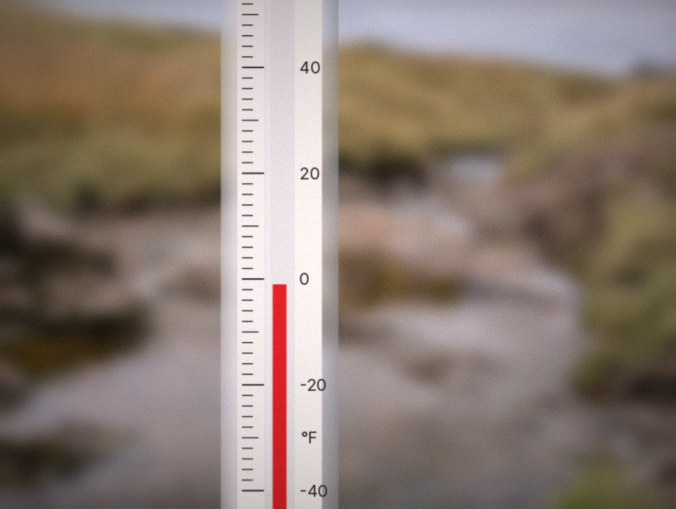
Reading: -1 °F
